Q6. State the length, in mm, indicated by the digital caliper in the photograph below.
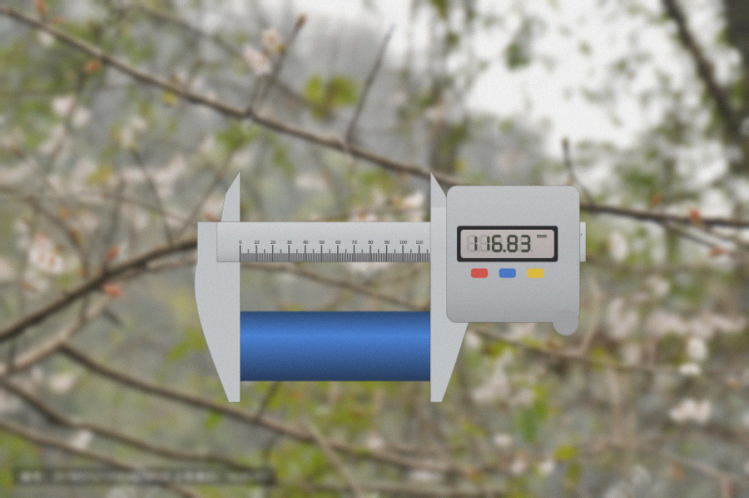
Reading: 116.83 mm
